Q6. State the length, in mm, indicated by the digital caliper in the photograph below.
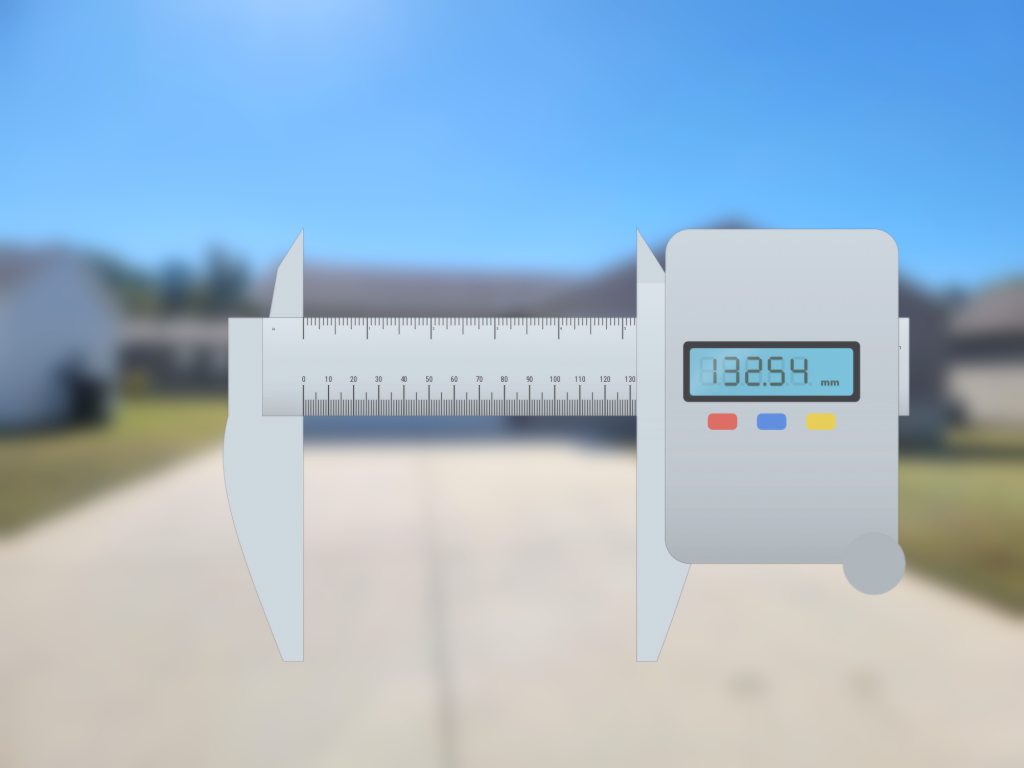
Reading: 132.54 mm
